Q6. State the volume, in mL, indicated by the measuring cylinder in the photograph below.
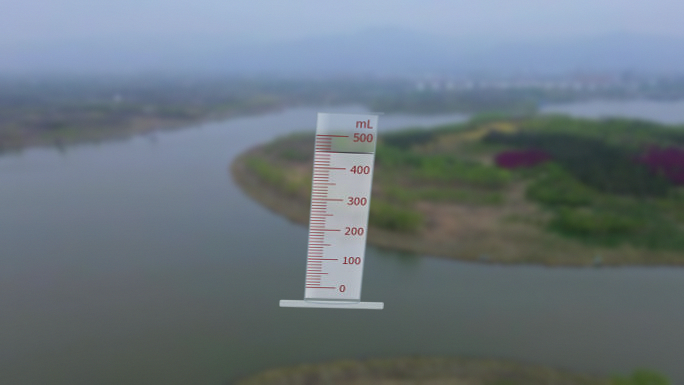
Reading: 450 mL
